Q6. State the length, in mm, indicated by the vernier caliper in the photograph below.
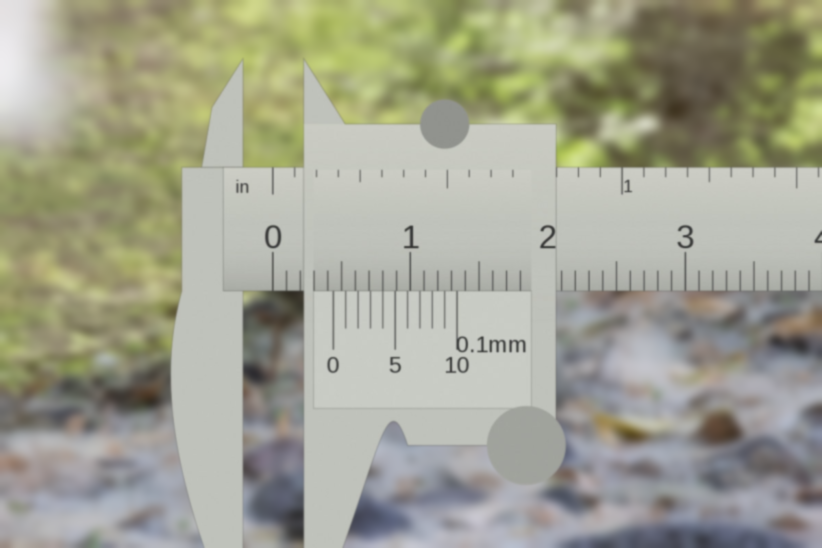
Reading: 4.4 mm
